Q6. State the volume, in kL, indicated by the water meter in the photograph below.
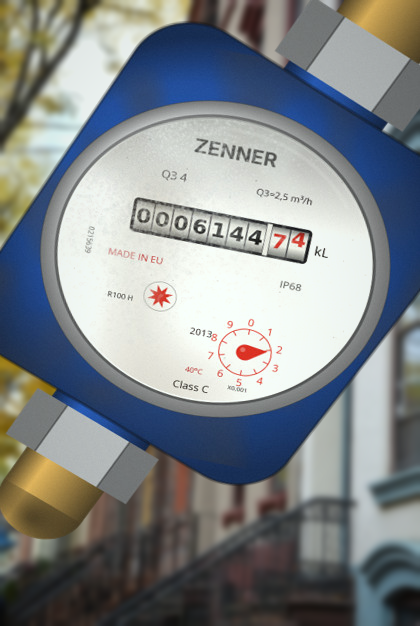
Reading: 6144.742 kL
